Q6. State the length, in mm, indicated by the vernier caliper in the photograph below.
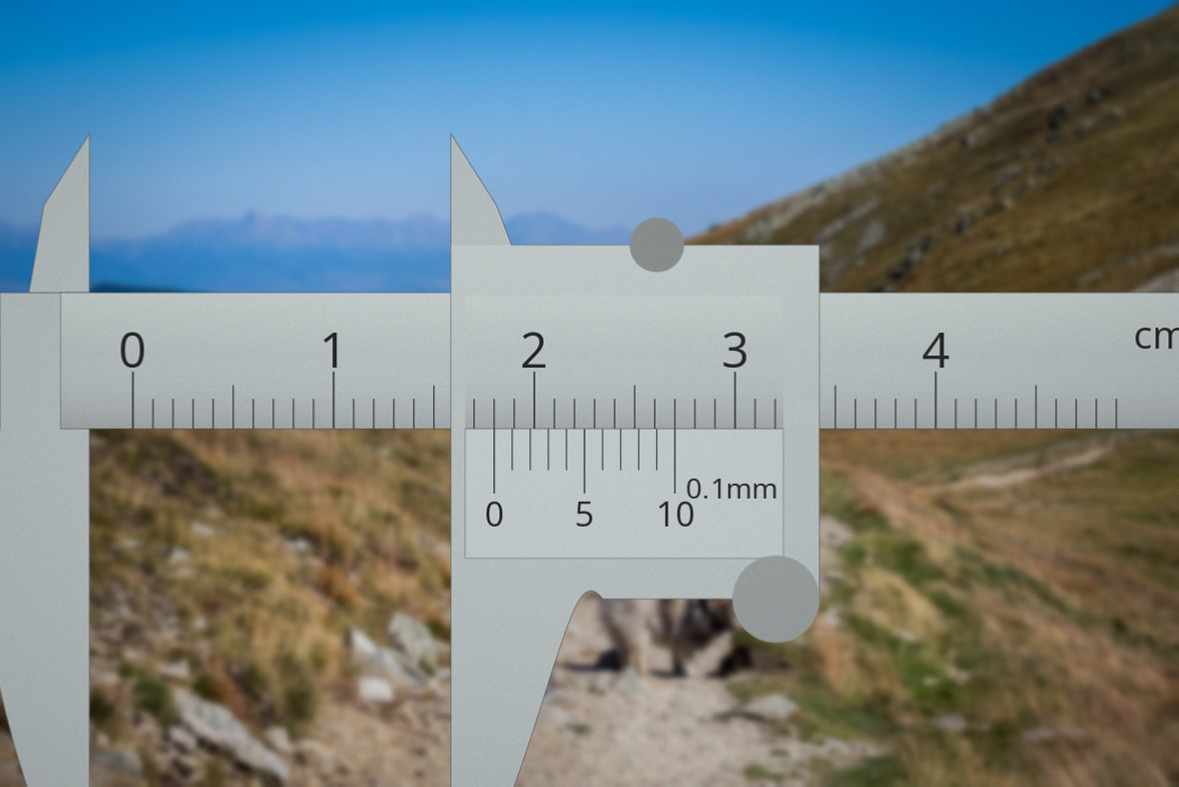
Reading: 18.0 mm
